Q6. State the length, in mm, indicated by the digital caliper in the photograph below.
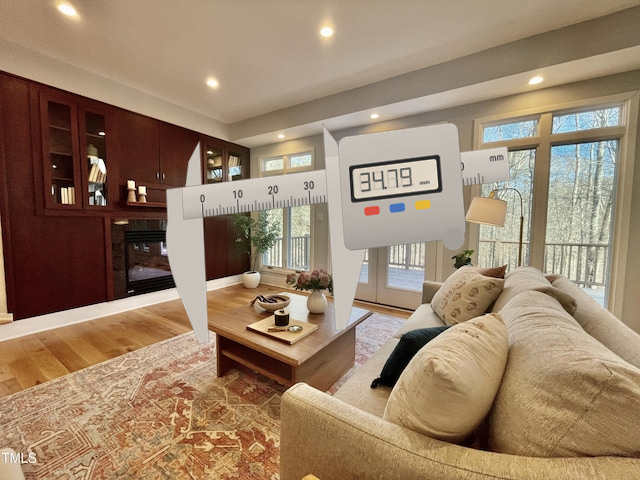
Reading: 34.79 mm
